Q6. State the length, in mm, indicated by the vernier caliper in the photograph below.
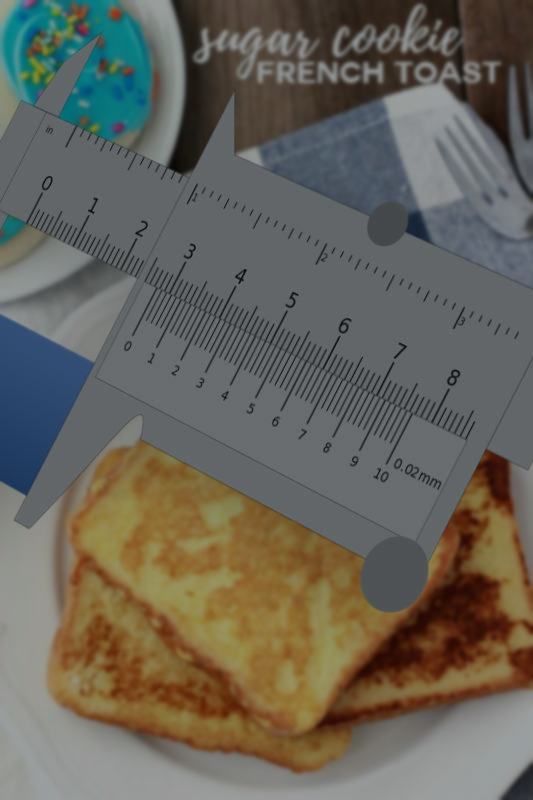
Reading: 27.5 mm
